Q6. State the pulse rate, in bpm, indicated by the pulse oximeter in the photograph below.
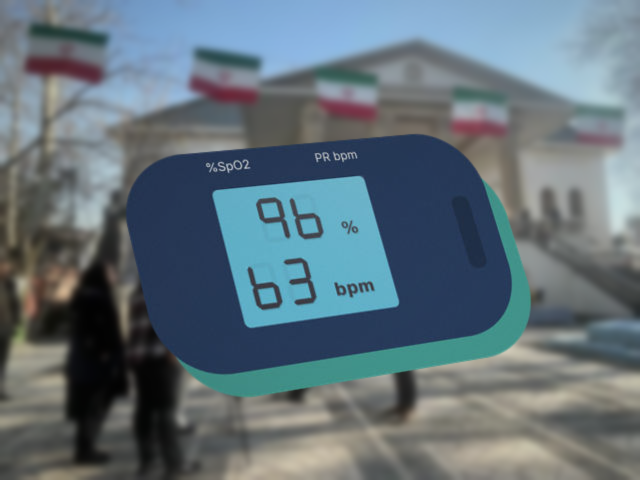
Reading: 63 bpm
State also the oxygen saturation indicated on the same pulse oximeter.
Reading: 96 %
